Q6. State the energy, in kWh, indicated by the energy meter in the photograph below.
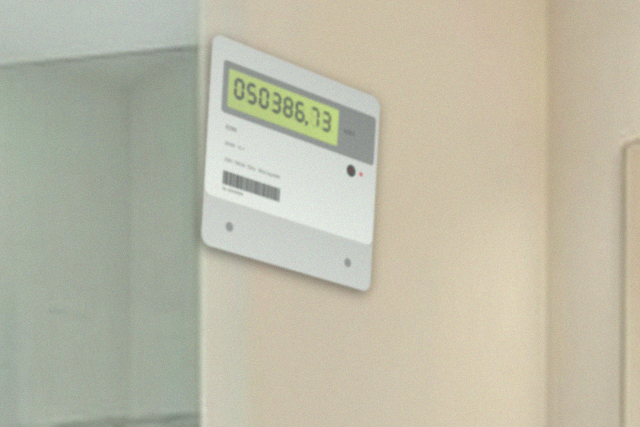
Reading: 50386.73 kWh
